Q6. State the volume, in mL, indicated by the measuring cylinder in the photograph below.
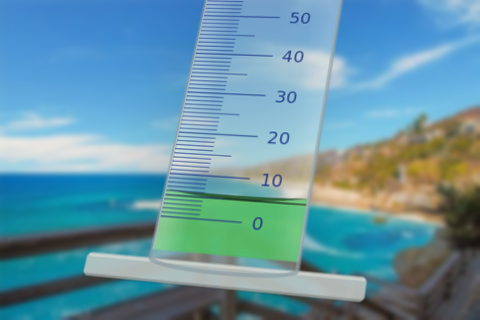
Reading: 5 mL
